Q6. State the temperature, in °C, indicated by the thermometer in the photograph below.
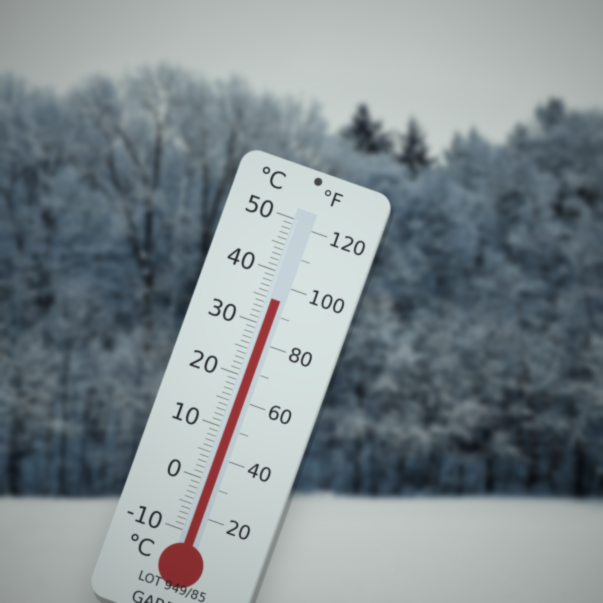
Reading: 35 °C
